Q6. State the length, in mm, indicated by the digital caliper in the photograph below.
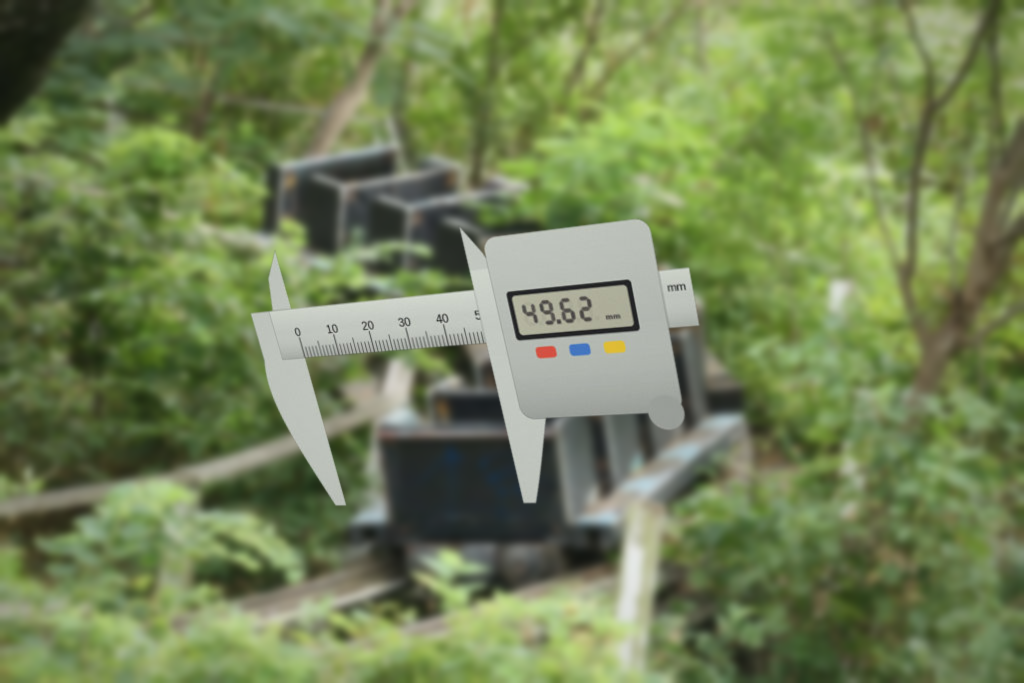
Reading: 49.62 mm
